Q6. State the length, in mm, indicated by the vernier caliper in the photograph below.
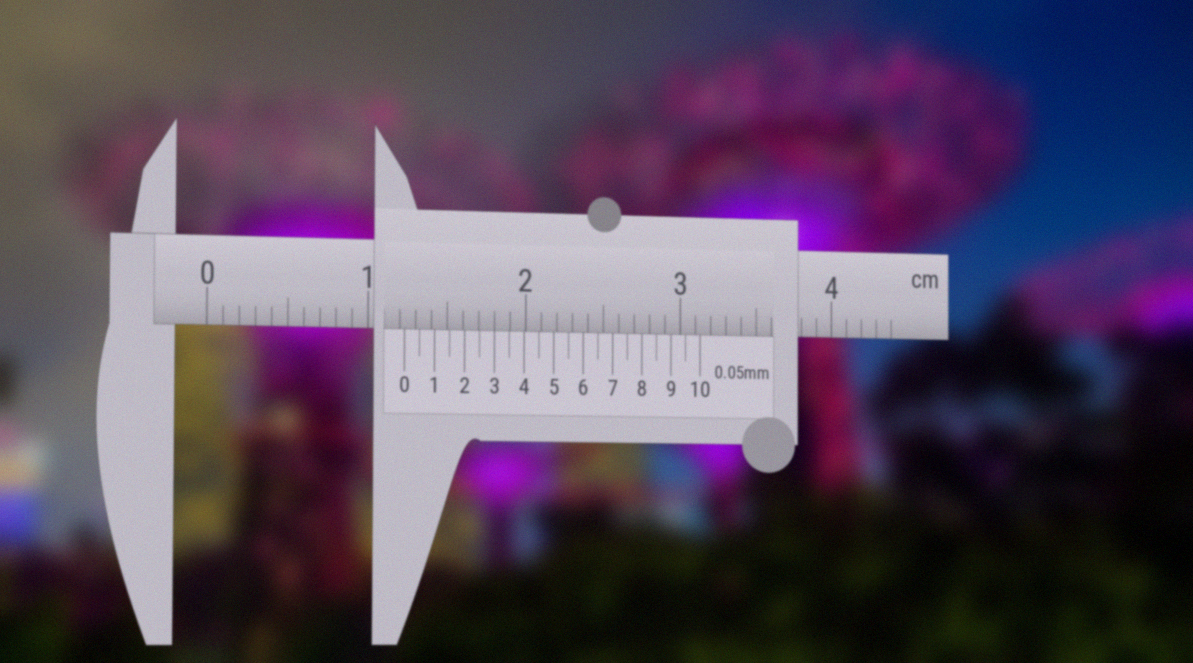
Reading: 12.3 mm
